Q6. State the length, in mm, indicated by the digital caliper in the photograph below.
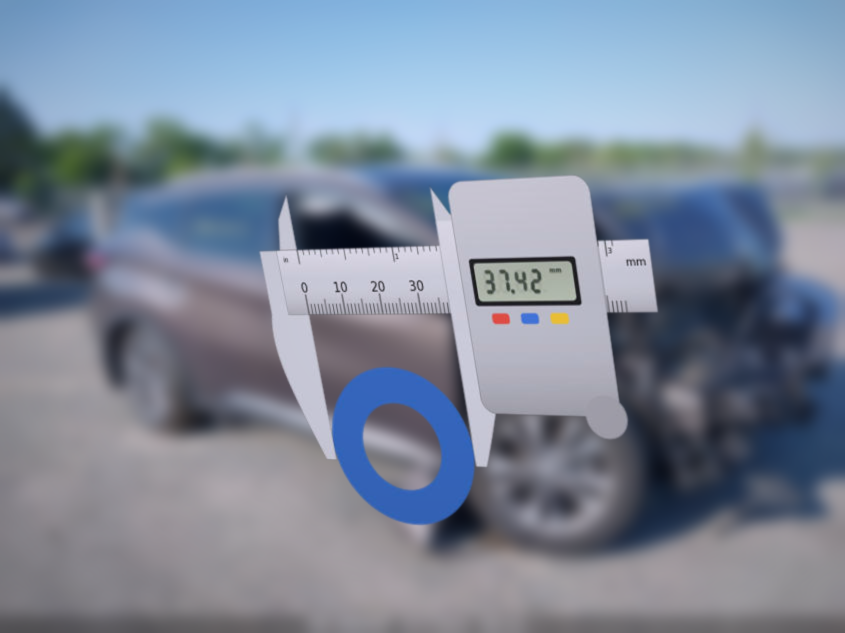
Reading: 37.42 mm
